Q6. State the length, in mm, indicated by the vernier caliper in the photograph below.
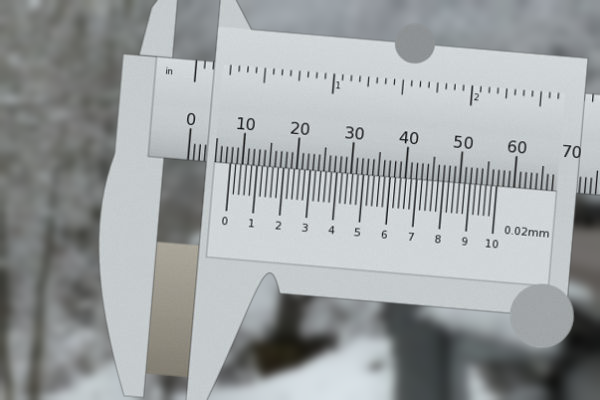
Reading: 7.8 mm
